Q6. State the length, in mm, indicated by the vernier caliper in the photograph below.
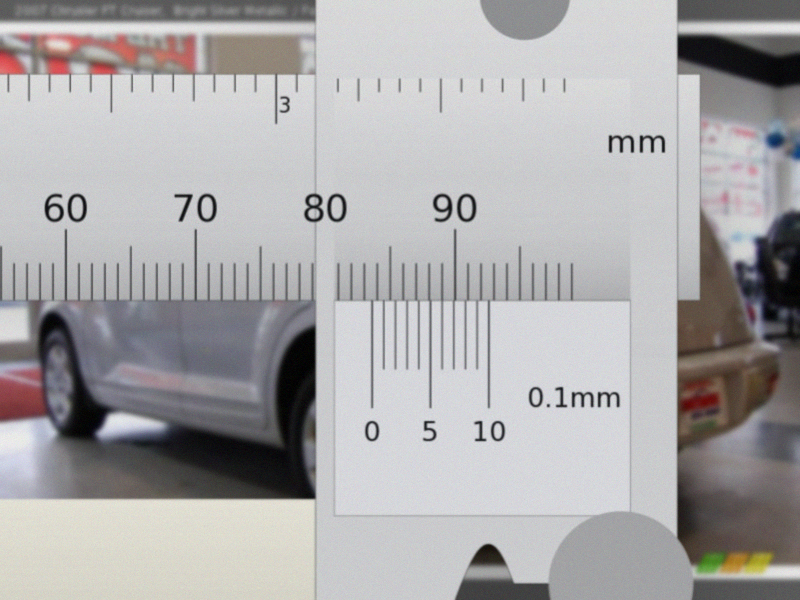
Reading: 83.6 mm
